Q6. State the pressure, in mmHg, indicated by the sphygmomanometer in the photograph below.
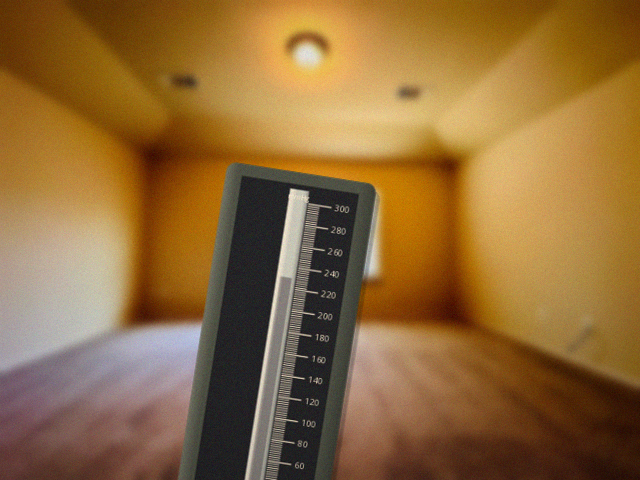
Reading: 230 mmHg
